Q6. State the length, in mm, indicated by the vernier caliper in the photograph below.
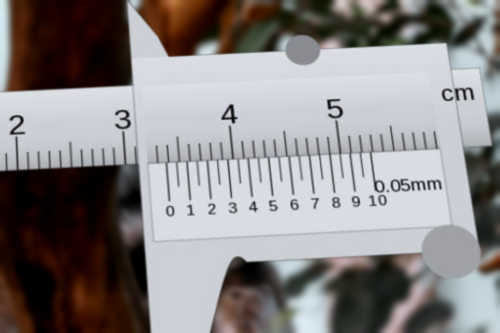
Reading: 33.8 mm
